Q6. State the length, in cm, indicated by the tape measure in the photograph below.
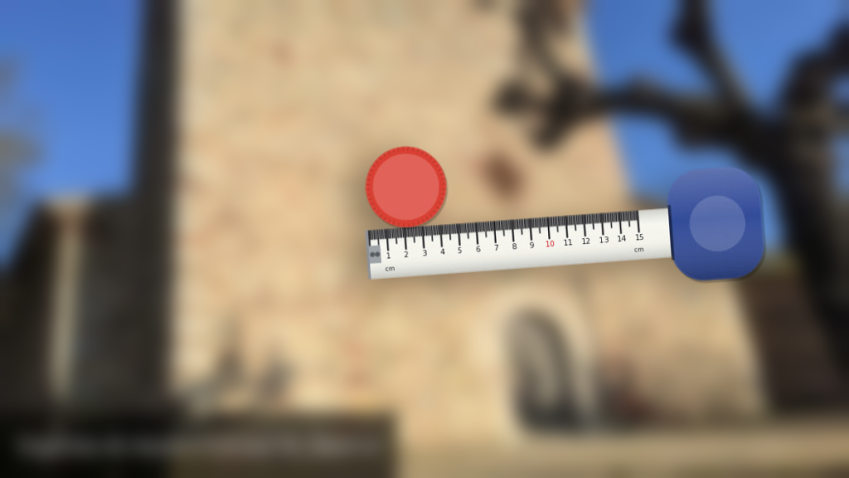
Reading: 4.5 cm
